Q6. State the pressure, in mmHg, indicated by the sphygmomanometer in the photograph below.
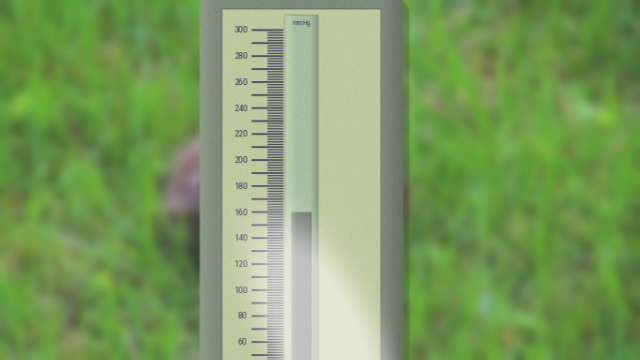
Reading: 160 mmHg
